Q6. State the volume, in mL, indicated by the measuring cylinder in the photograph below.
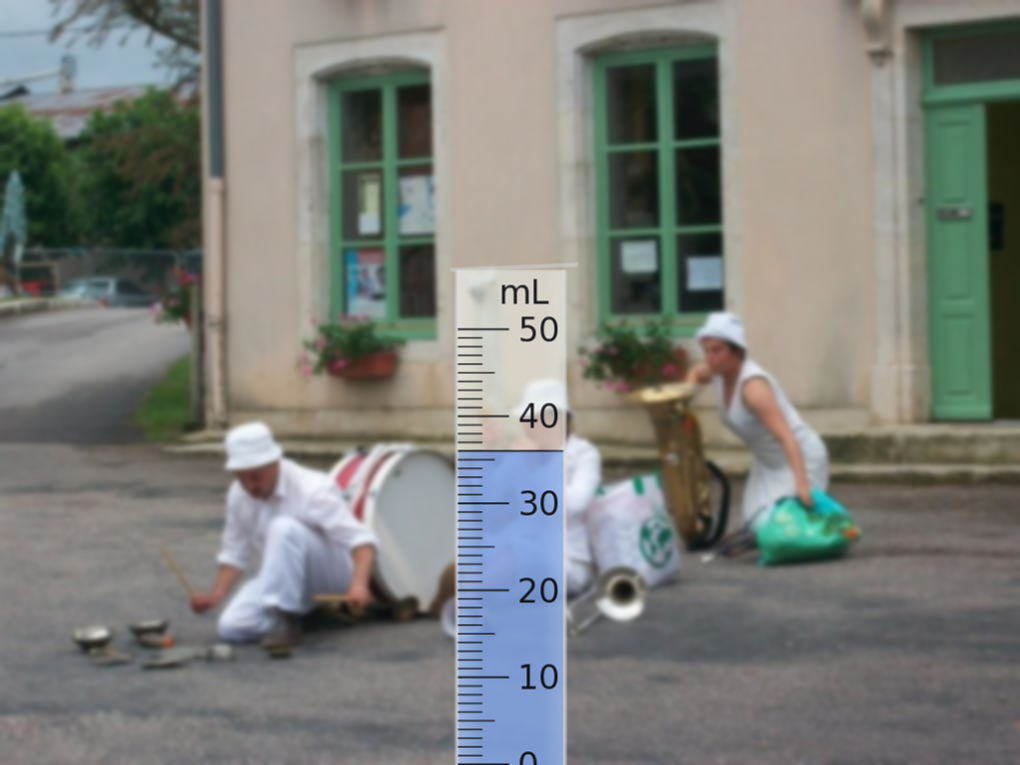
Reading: 36 mL
